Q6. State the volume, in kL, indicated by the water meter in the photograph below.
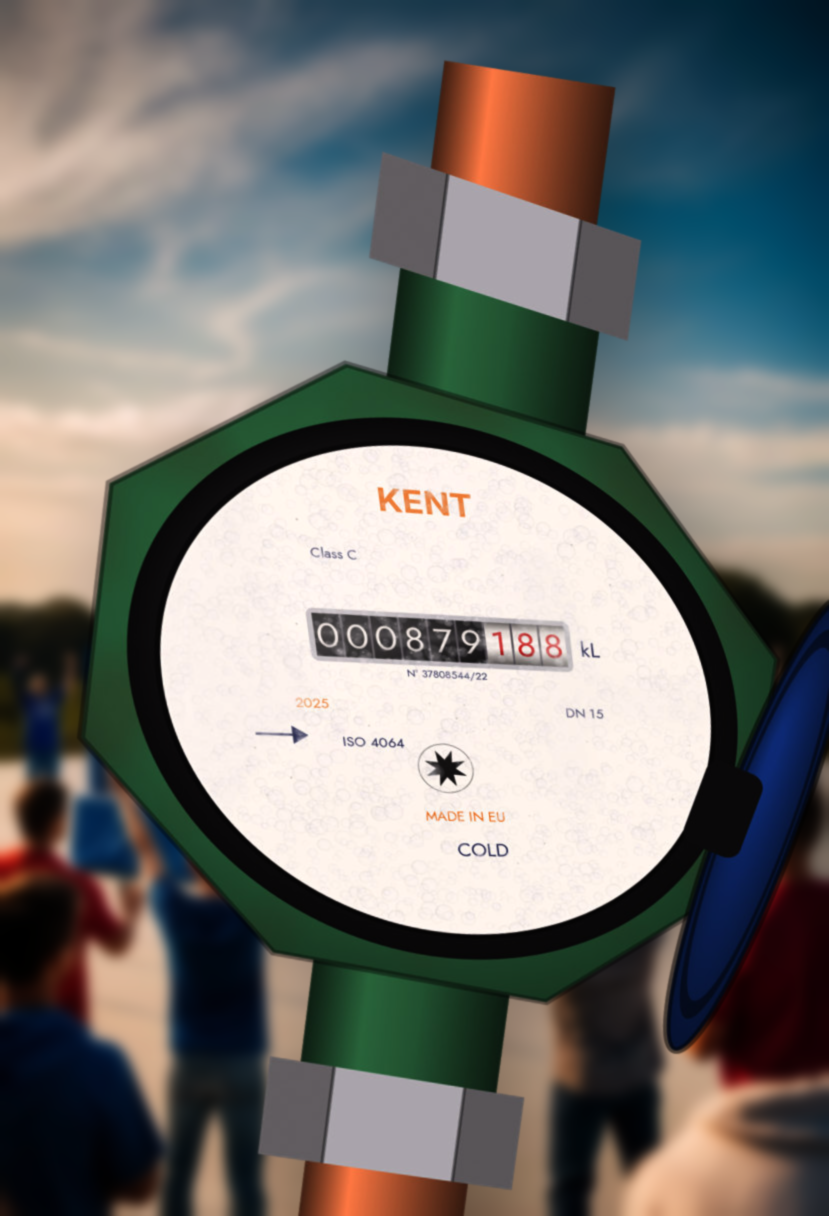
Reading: 879.188 kL
